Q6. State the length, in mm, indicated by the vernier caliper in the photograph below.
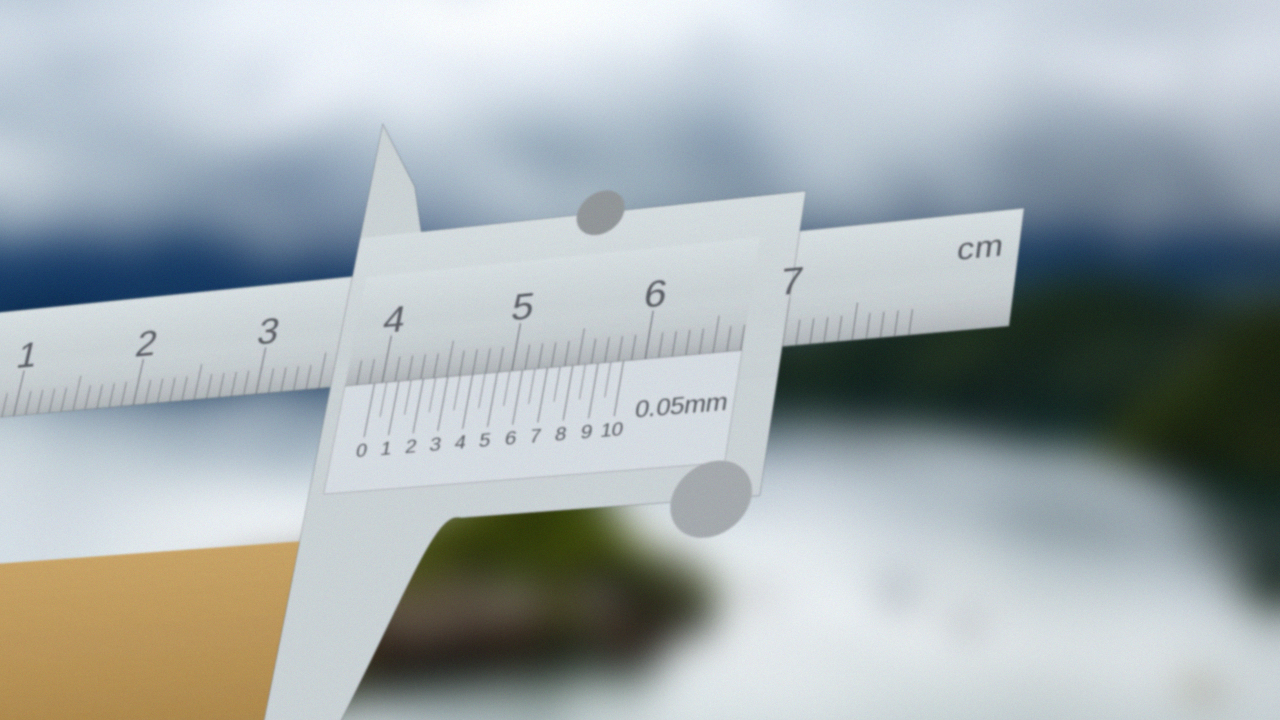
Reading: 39.4 mm
